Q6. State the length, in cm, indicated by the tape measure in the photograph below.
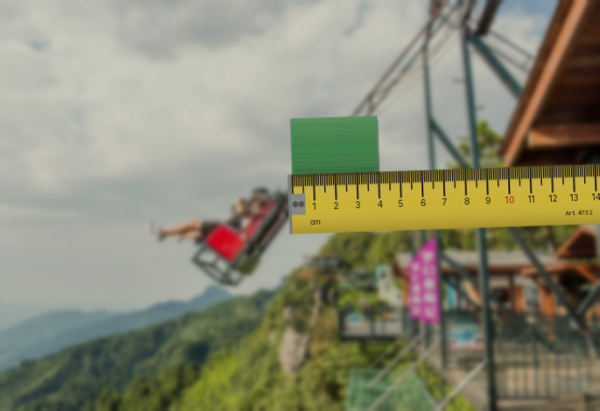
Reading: 4 cm
